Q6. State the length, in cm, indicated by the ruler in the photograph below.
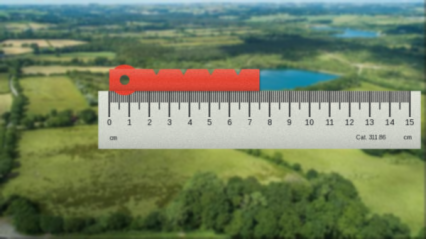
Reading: 7.5 cm
